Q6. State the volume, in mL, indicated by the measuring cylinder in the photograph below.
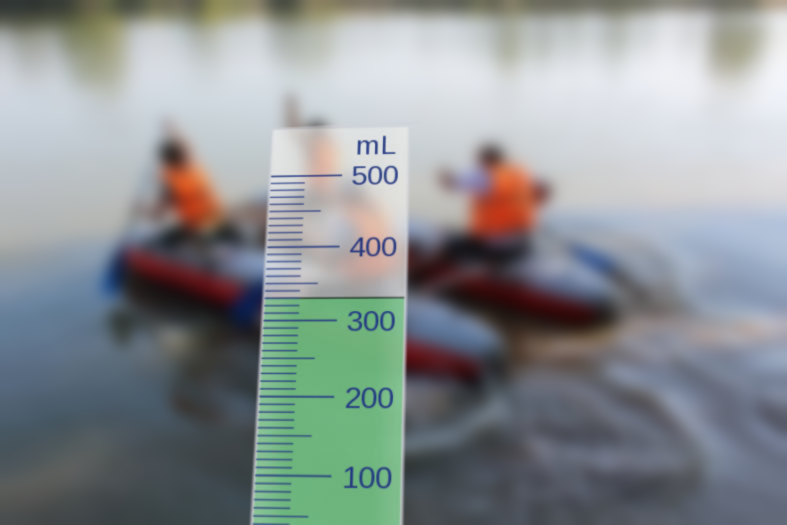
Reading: 330 mL
